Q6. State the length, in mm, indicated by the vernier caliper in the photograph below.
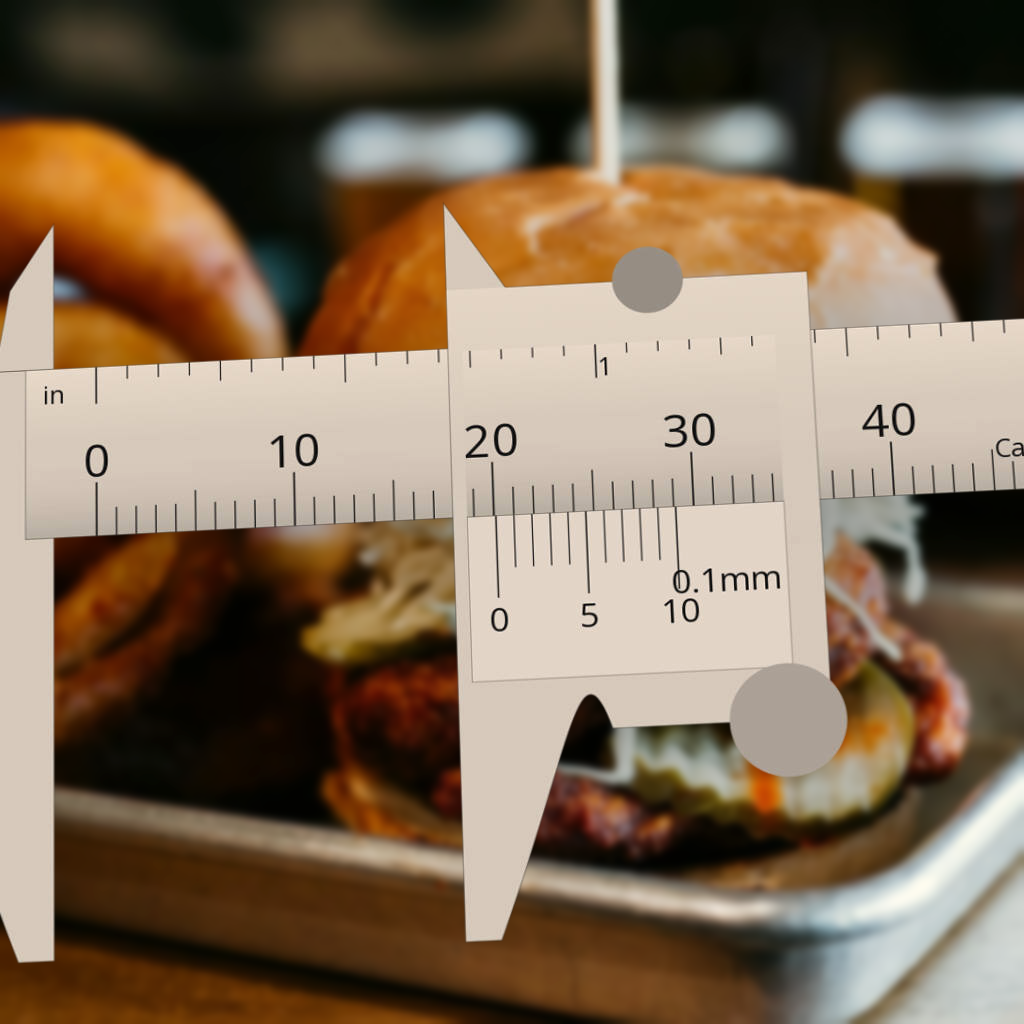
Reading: 20.1 mm
